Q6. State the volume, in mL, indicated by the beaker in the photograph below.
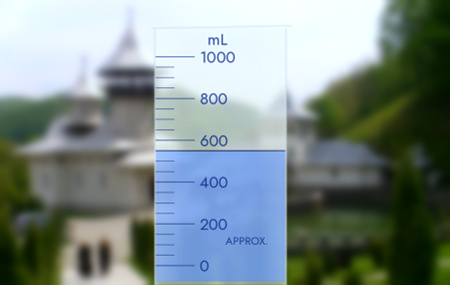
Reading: 550 mL
